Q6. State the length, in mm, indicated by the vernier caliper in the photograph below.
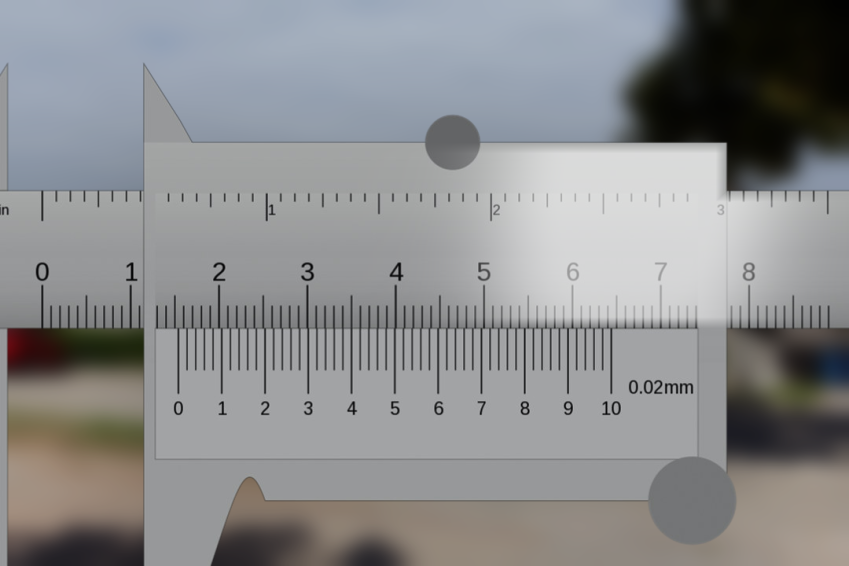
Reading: 15.4 mm
